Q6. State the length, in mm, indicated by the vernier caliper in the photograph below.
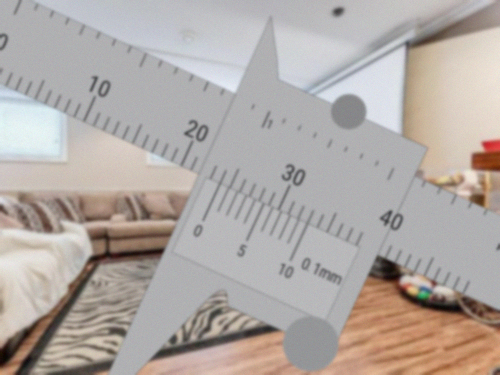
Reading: 24.0 mm
